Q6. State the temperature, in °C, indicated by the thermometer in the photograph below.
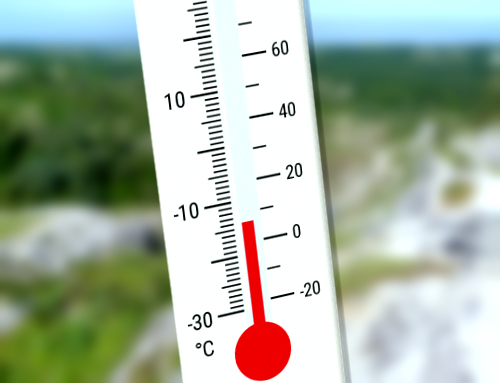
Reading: -14 °C
